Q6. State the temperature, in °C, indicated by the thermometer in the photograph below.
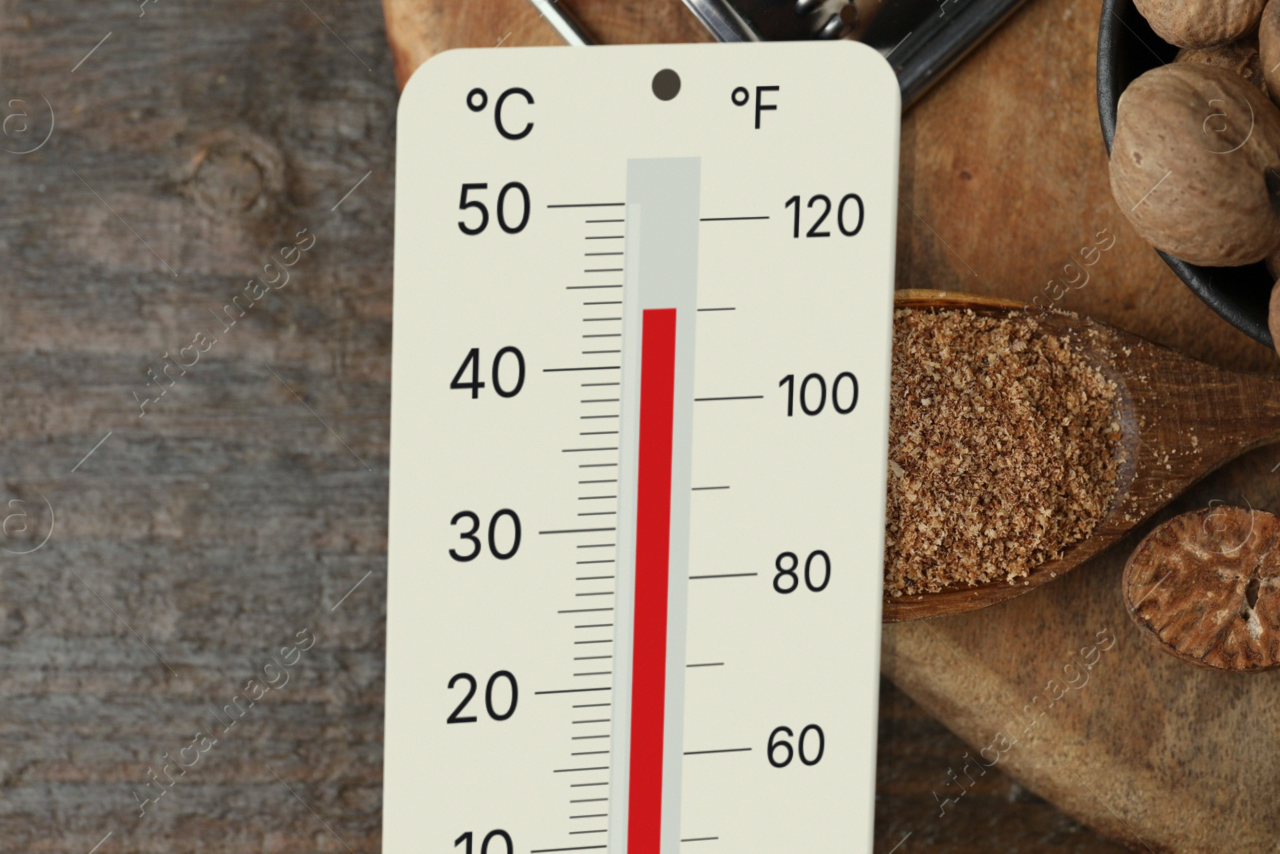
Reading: 43.5 °C
